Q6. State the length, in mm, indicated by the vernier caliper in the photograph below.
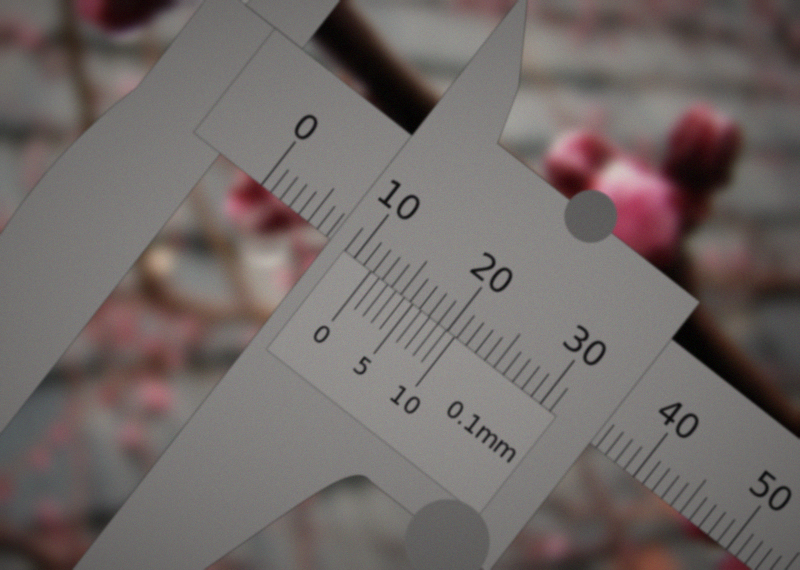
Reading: 11.8 mm
